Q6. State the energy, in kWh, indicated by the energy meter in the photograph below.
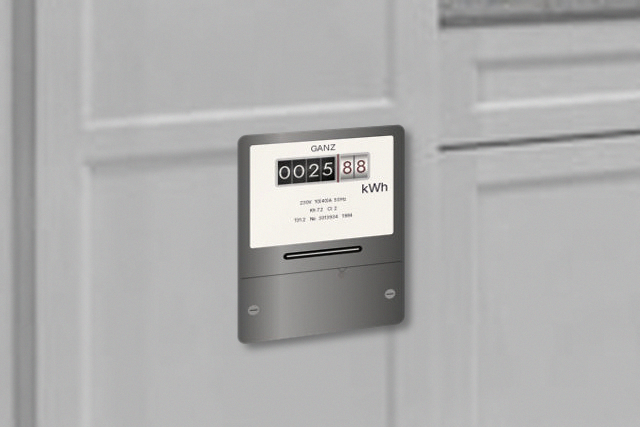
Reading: 25.88 kWh
